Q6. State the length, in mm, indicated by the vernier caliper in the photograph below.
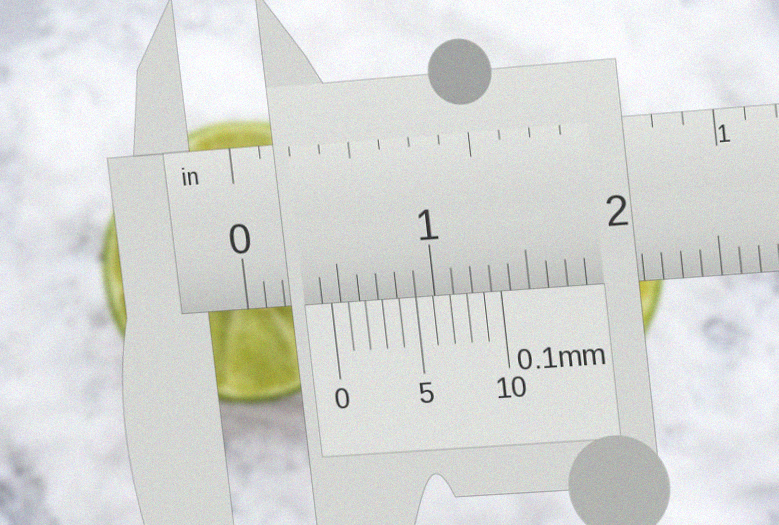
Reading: 4.5 mm
